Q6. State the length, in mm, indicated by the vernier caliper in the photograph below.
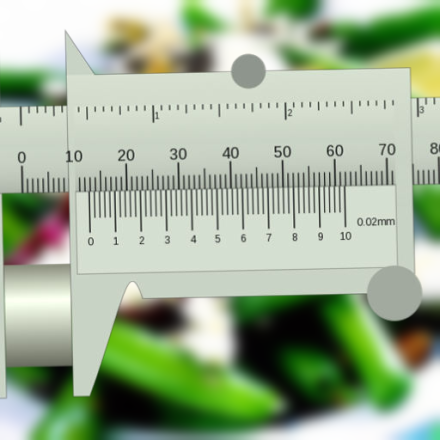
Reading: 12.8 mm
